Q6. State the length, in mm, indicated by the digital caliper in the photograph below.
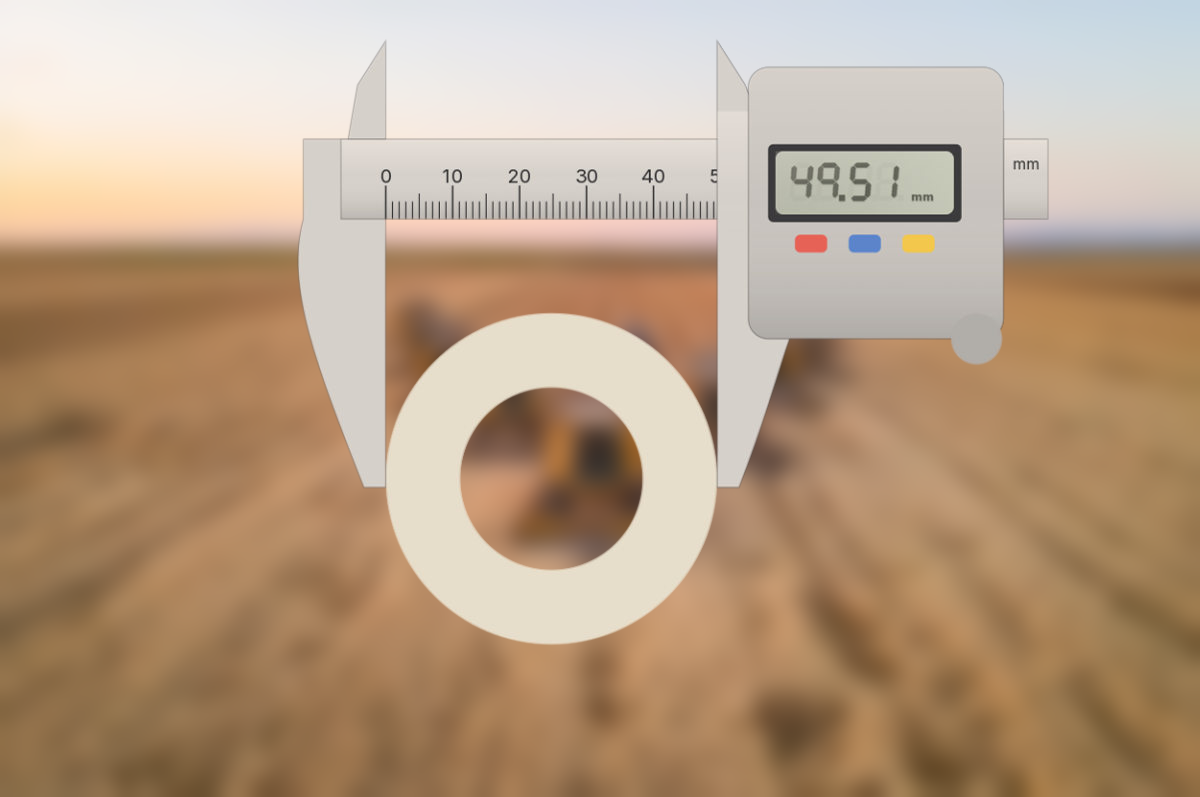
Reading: 49.51 mm
